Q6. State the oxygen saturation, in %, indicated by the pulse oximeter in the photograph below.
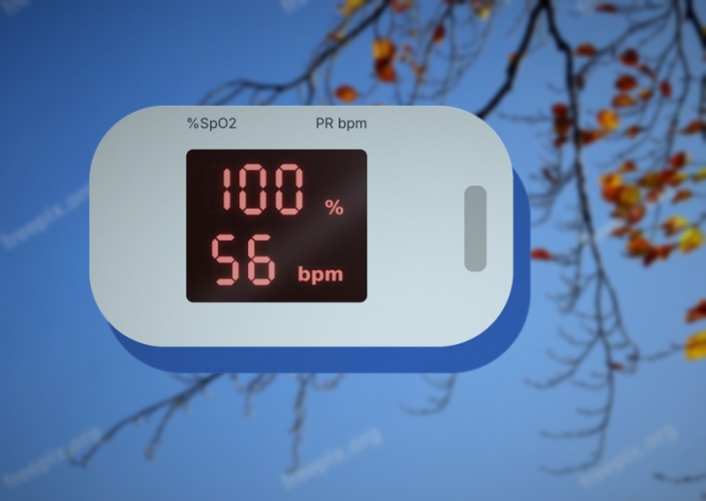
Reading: 100 %
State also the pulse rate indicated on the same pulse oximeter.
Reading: 56 bpm
